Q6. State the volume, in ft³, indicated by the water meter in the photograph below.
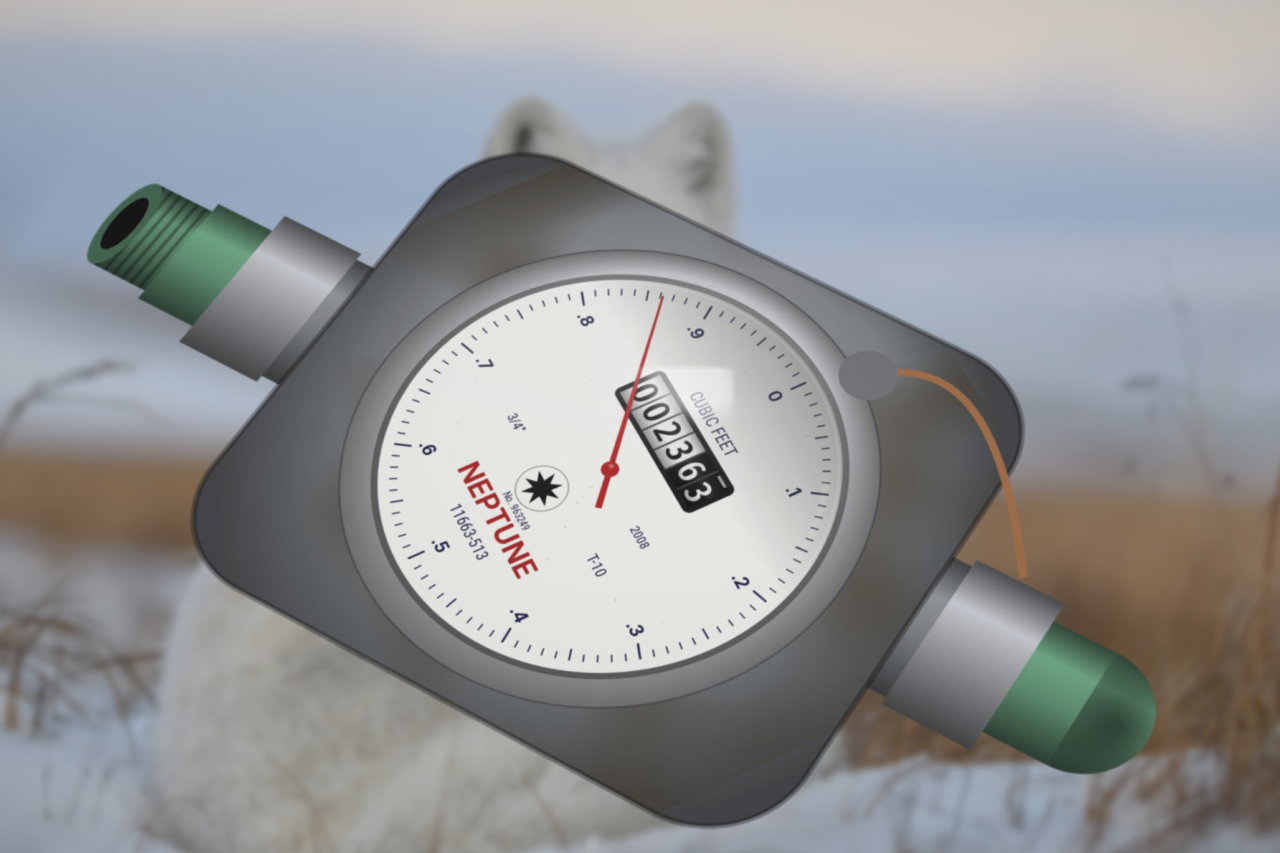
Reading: 2362.86 ft³
